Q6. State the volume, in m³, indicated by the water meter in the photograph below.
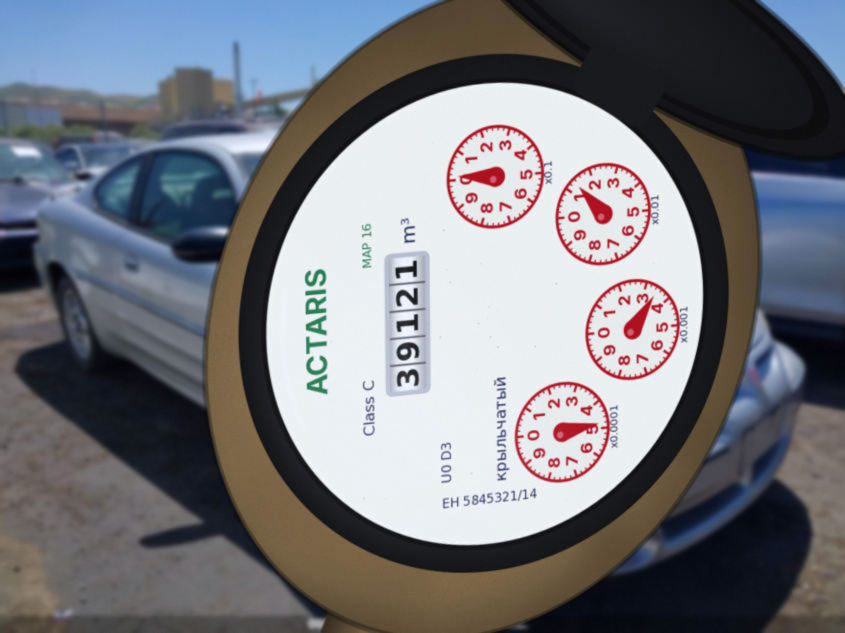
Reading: 39121.0134 m³
